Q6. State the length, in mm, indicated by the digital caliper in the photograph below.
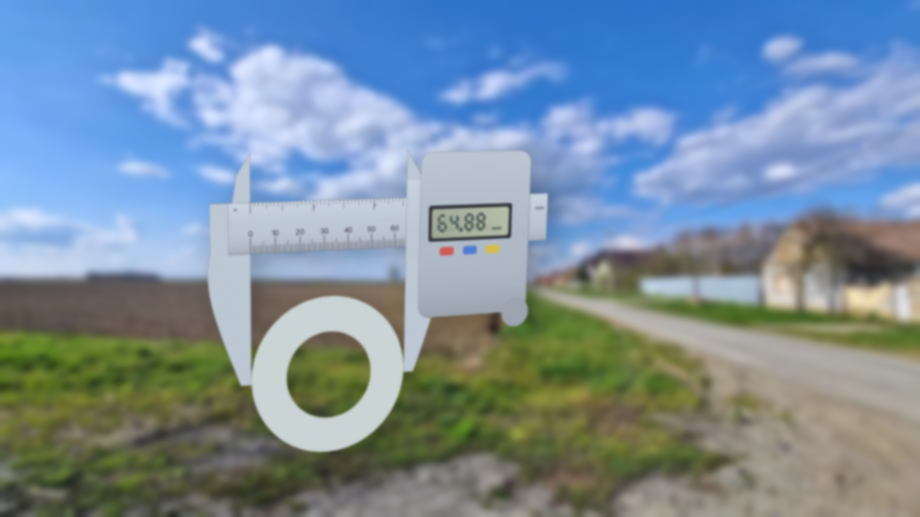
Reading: 64.88 mm
